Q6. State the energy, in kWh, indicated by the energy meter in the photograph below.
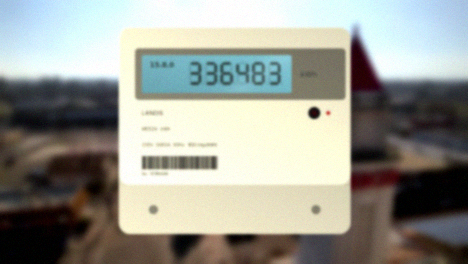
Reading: 336483 kWh
